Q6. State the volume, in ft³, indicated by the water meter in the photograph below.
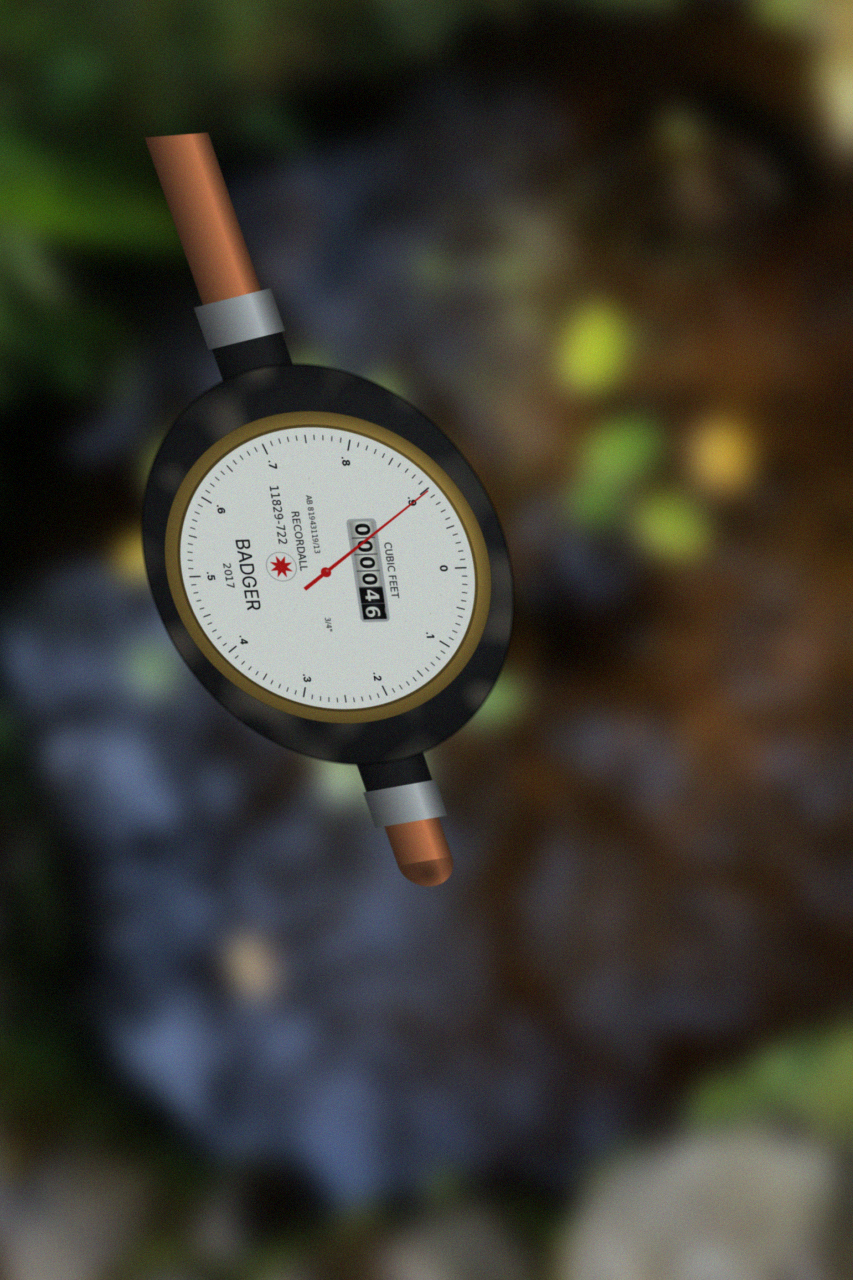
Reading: 45.90 ft³
